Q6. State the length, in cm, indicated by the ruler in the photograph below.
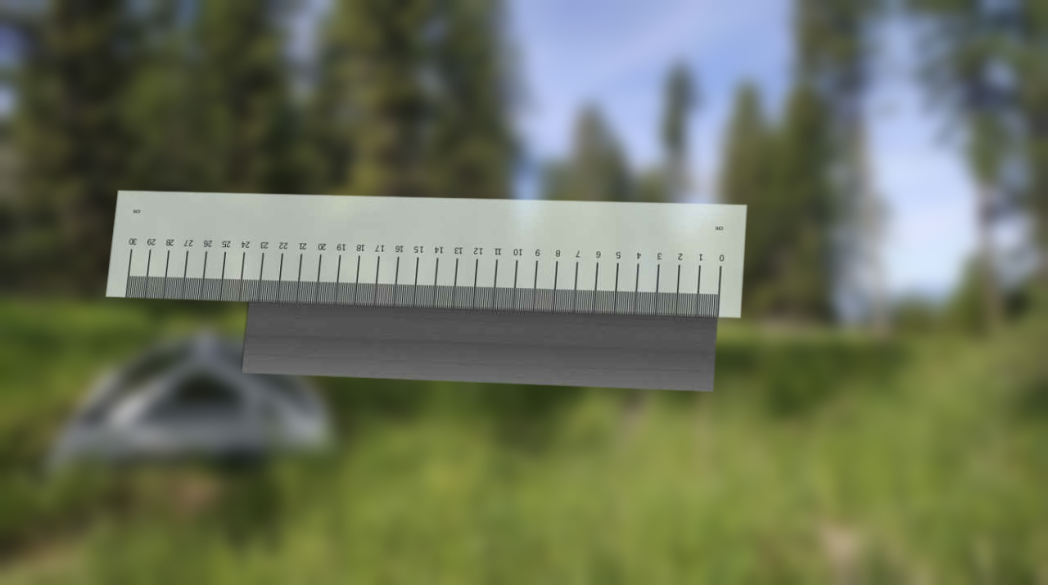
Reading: 23.5 cm
